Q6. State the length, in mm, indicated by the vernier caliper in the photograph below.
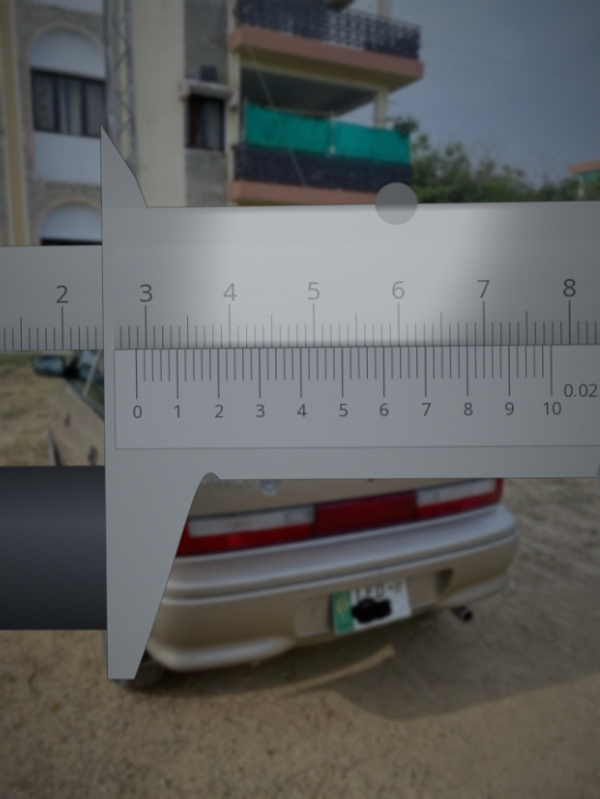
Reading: 28.8 mm
